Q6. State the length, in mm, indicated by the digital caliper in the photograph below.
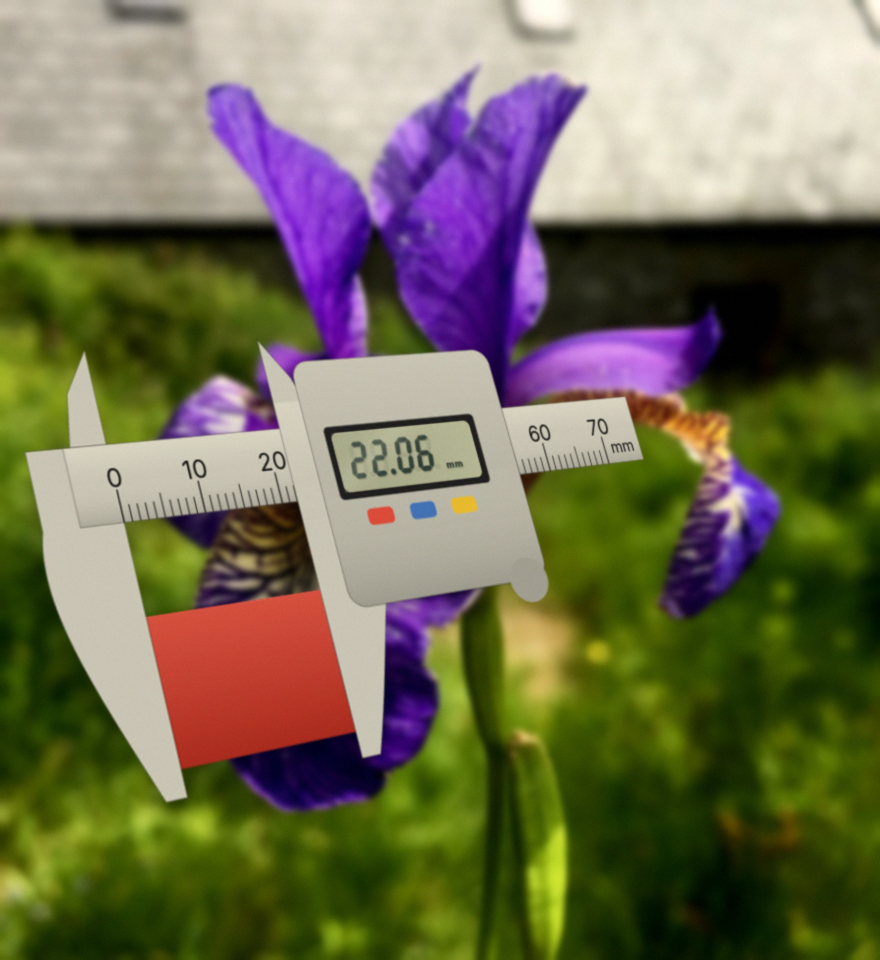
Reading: 22.06 mm
